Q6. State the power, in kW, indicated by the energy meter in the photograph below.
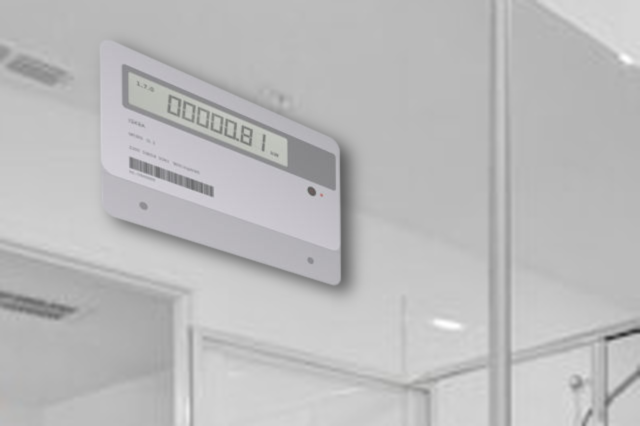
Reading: 0.81 kW
